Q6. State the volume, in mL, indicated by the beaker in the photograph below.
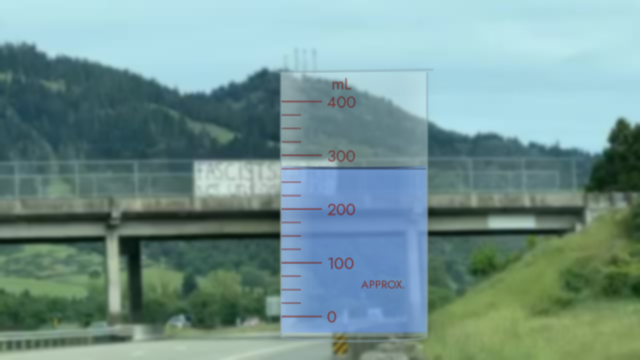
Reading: 275 mL
